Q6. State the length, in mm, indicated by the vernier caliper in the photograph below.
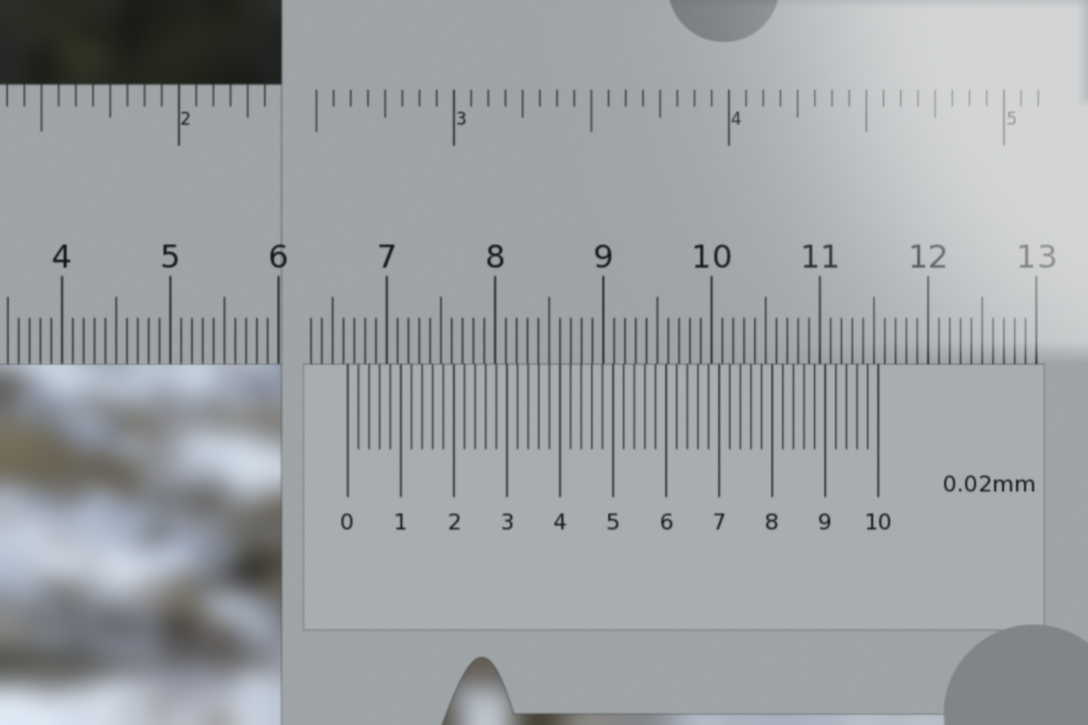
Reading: 66.4 mm
